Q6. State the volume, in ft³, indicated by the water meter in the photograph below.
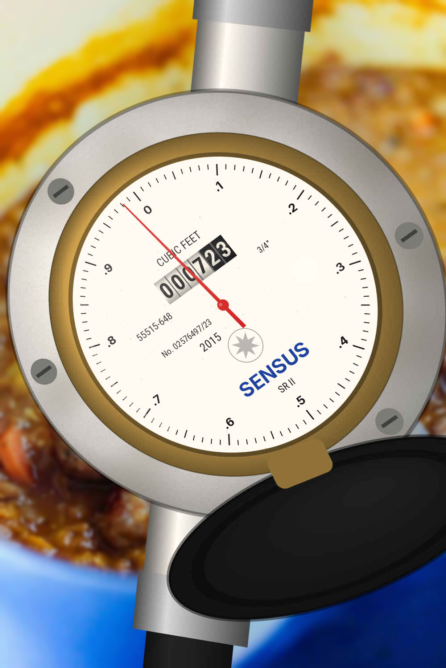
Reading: 722.98 ft³
